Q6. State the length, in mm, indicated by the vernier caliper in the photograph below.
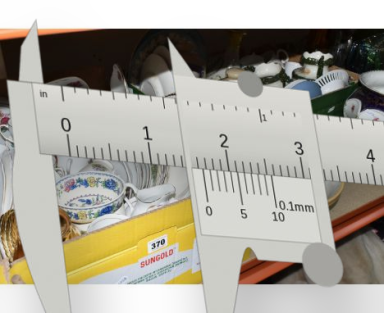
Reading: 16.6 mm
